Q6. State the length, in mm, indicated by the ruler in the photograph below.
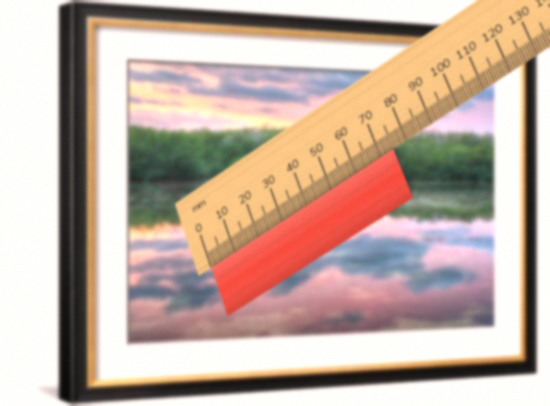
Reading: 75 mm
